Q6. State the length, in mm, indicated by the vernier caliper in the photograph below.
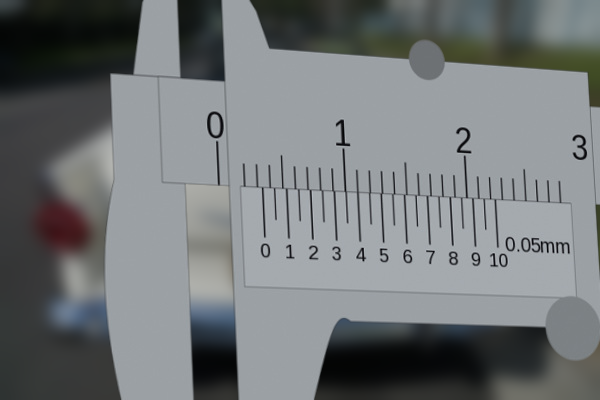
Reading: 3.4 mm
